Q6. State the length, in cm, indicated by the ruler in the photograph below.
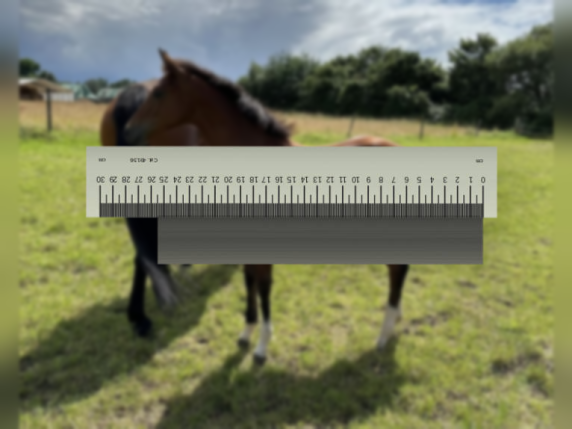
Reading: 25.5 cm
